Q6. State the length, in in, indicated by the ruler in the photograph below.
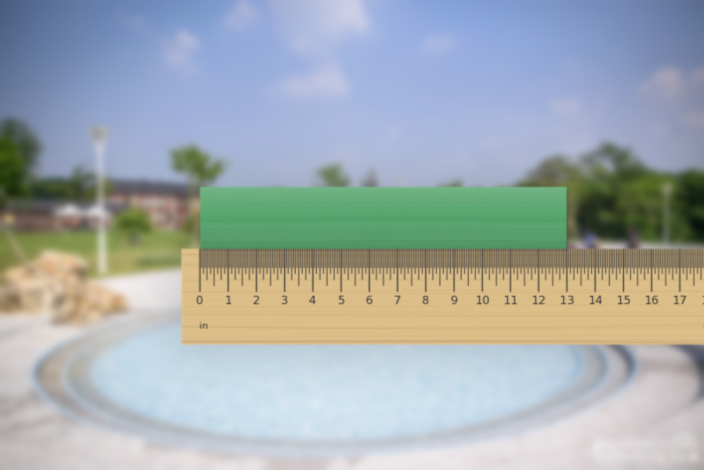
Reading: 13 in
